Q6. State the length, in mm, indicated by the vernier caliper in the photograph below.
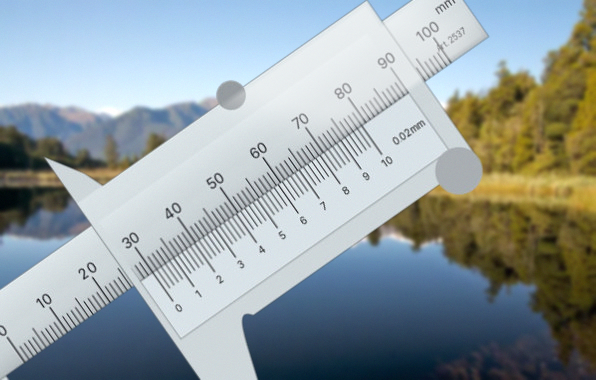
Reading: 30.0 mm
